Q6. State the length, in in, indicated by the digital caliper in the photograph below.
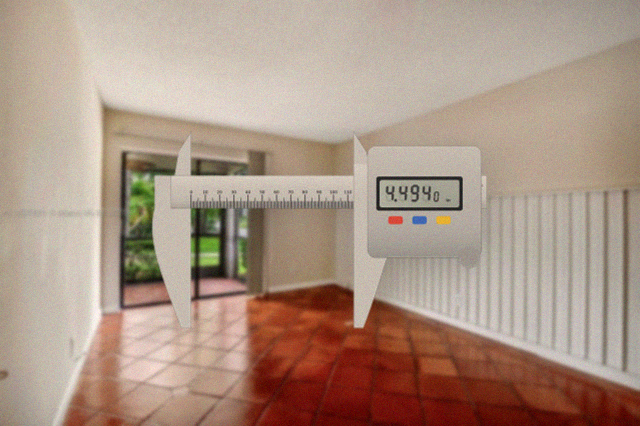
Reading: 4.4940 in
